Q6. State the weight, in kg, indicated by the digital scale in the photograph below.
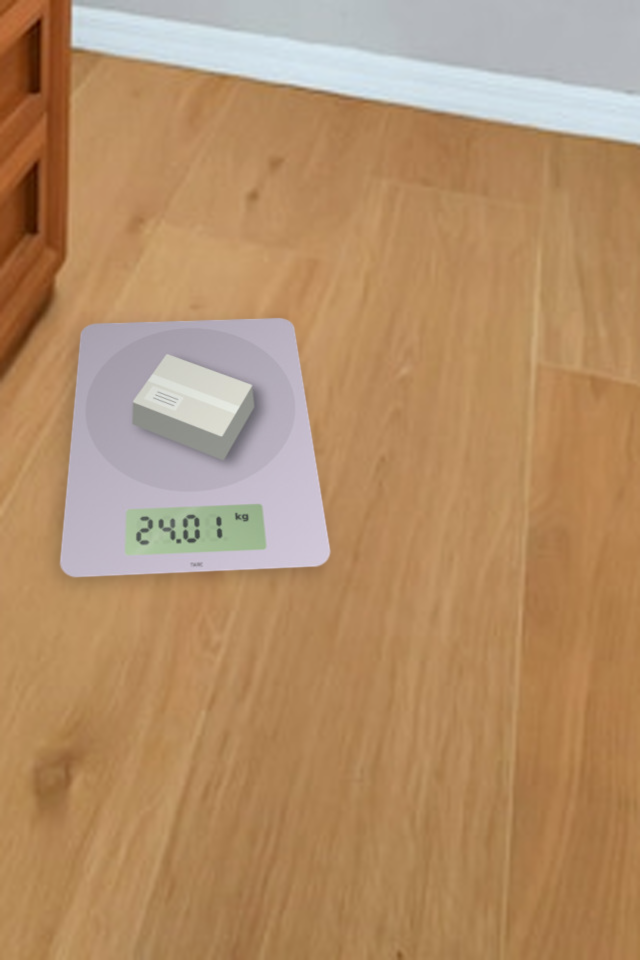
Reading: 24.01 kg
